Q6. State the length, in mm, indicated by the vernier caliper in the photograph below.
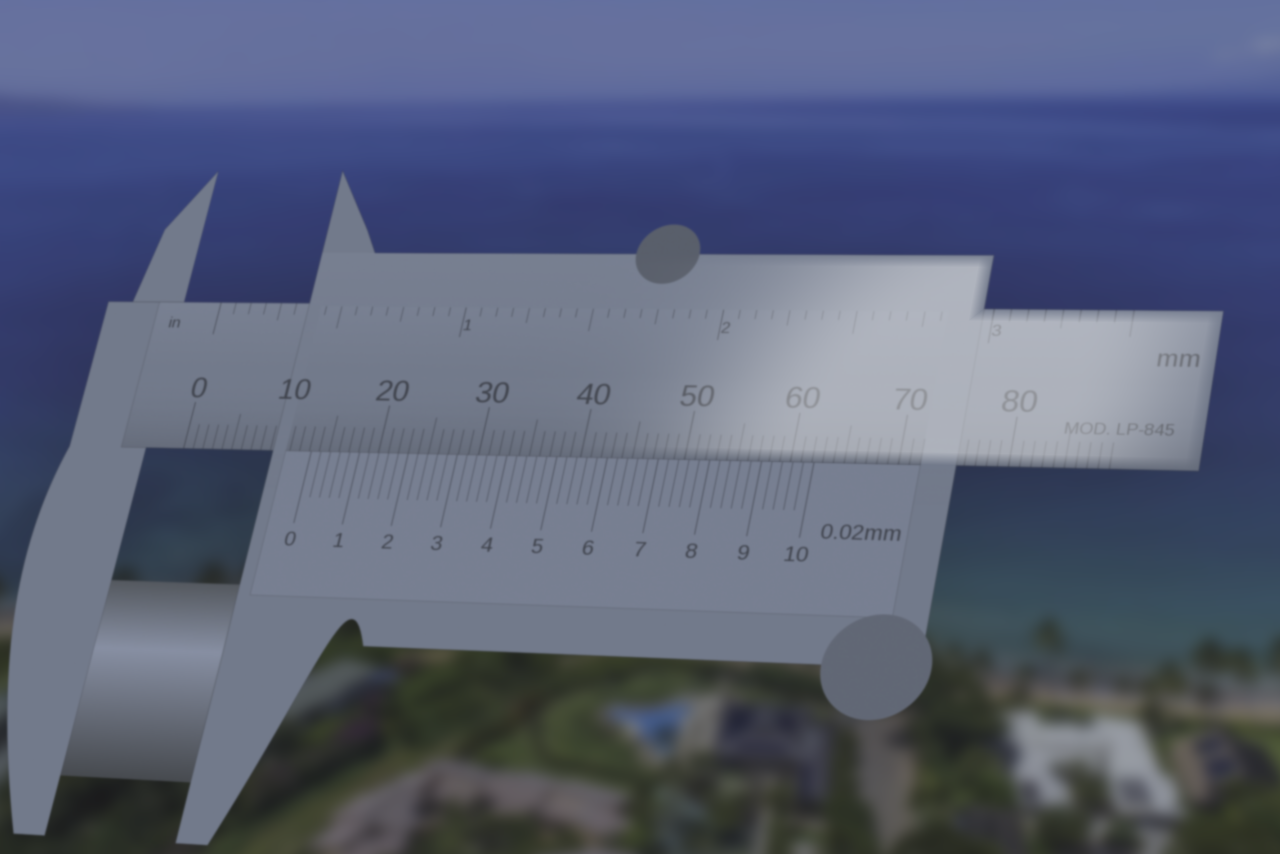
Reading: 13.2 mm
